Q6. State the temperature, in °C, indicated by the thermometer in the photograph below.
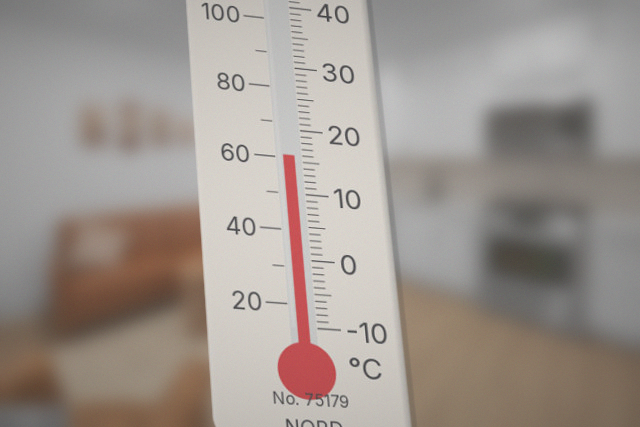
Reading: 16 °C
